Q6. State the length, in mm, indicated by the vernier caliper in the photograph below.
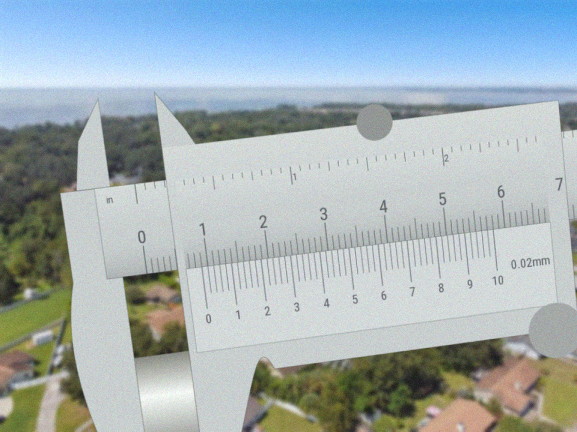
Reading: 9.0 mm
